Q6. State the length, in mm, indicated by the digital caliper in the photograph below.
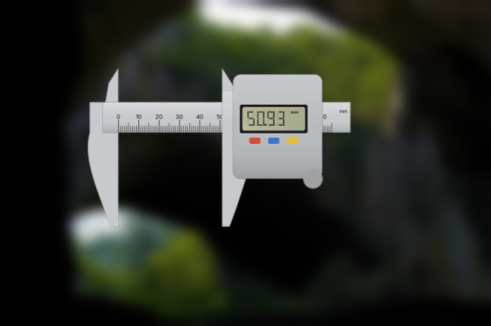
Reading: 50.93 mm
